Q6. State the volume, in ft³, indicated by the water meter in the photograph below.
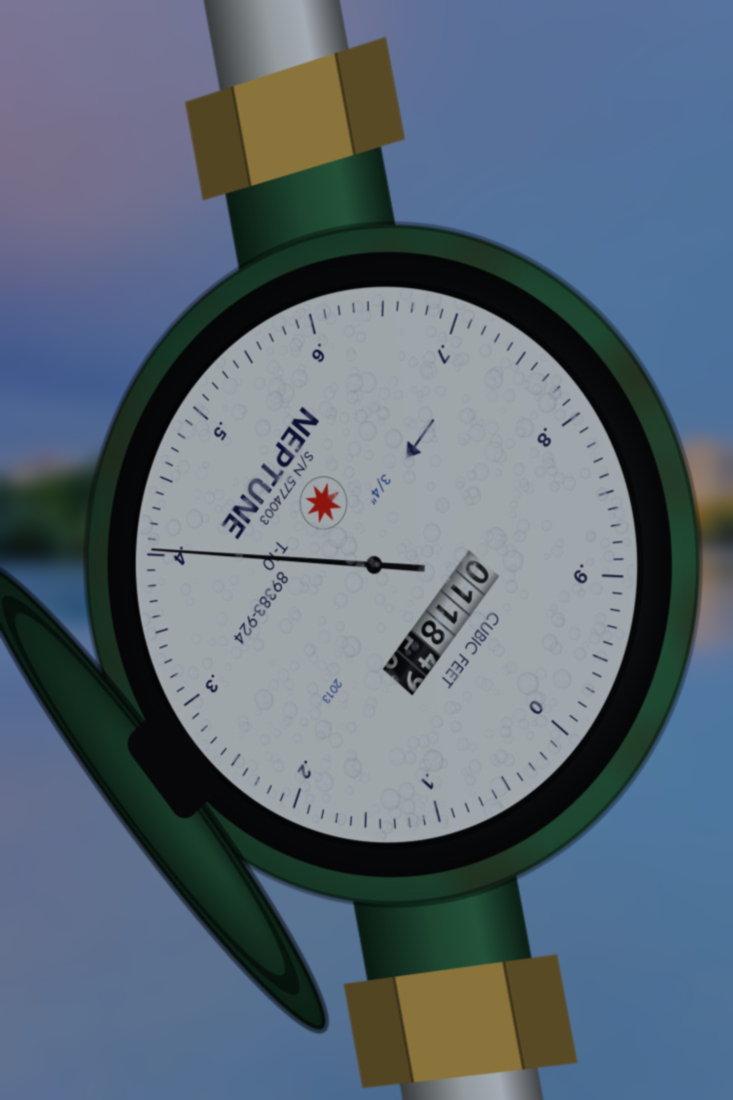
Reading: 11849.40 ft³
